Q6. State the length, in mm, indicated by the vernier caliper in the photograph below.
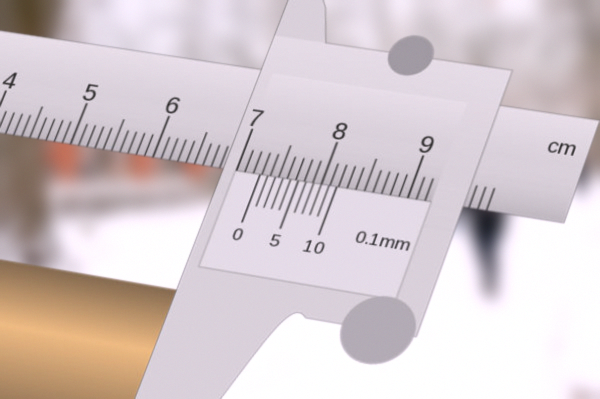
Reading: 72.8 mm
